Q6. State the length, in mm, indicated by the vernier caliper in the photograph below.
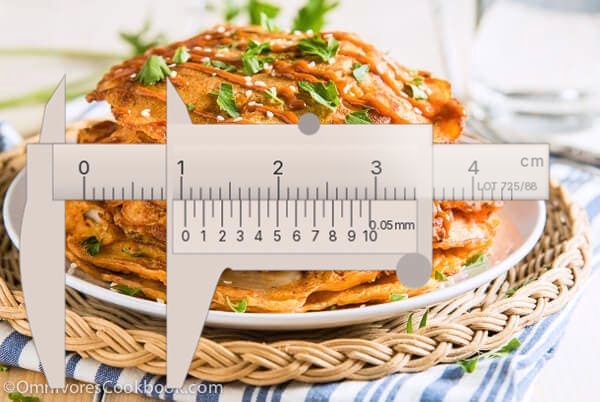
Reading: 10.4 mm
